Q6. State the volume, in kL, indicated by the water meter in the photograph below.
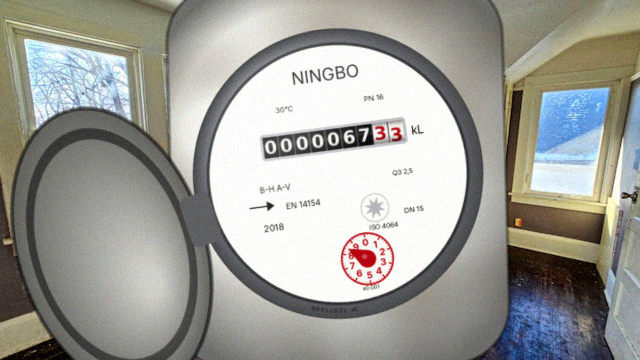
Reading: 67.328 kL
